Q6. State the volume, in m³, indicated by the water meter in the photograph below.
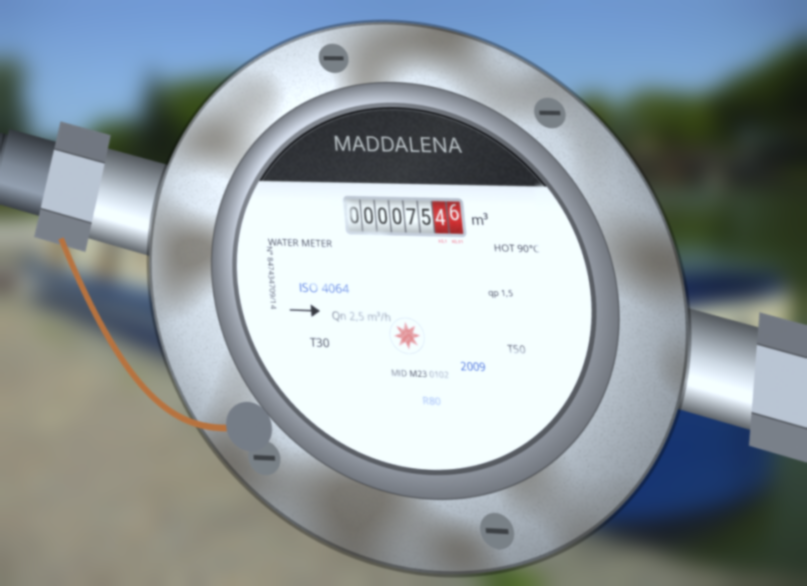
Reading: 75.46 m³
